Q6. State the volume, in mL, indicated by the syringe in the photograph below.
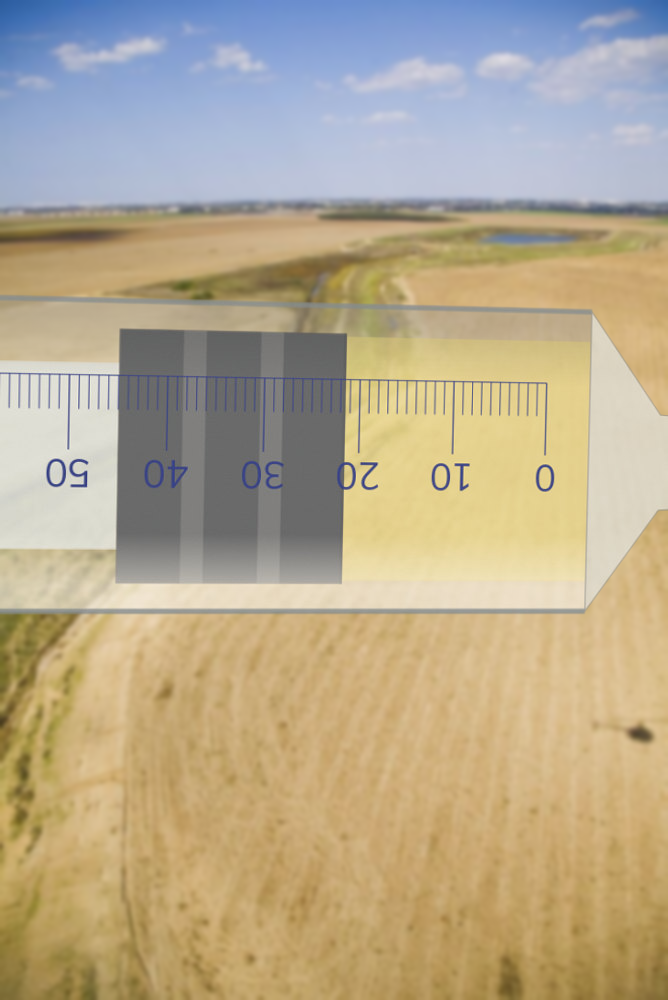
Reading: 21.5 mL
